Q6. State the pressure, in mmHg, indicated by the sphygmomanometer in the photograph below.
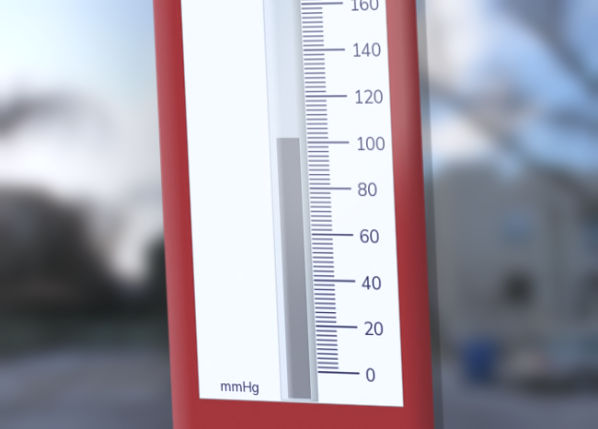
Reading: 102 mmHg
